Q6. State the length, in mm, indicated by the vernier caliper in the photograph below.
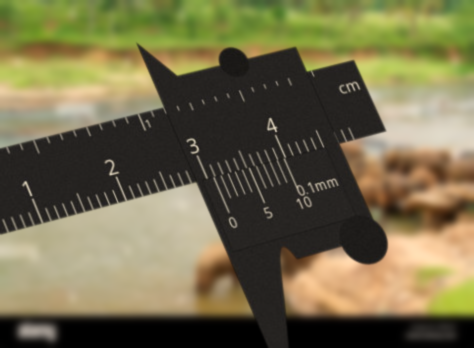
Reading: 30.8 mm
